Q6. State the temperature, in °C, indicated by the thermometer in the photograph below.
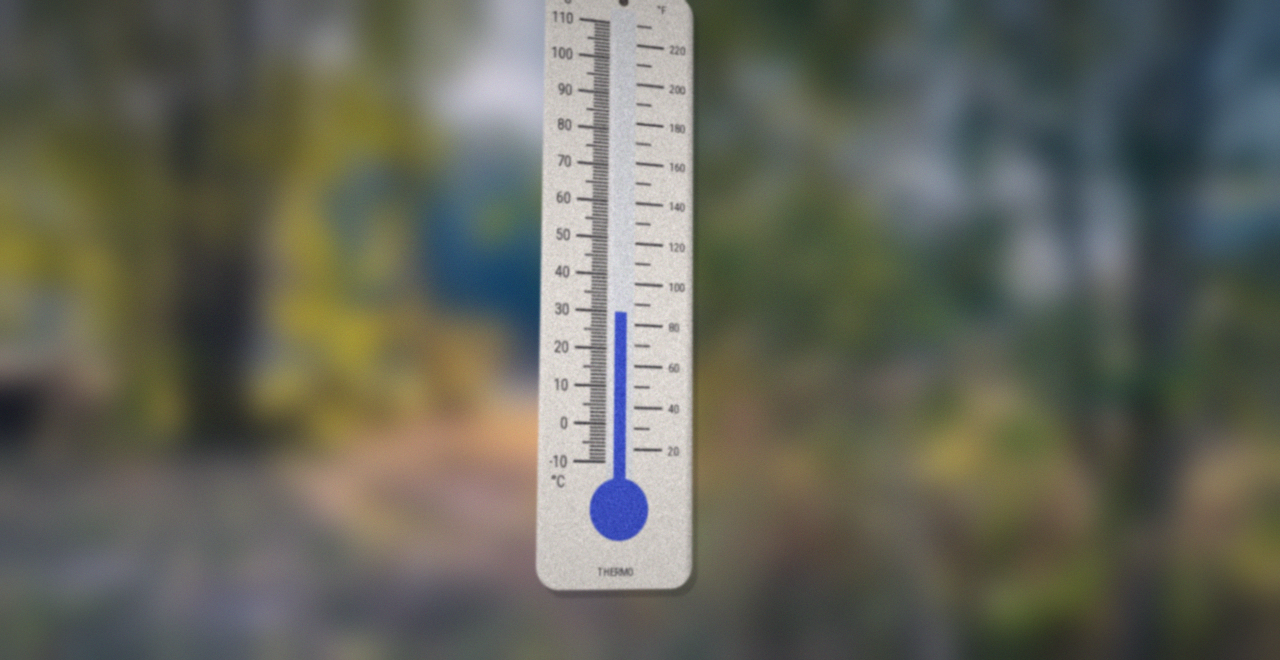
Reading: 30 °C
